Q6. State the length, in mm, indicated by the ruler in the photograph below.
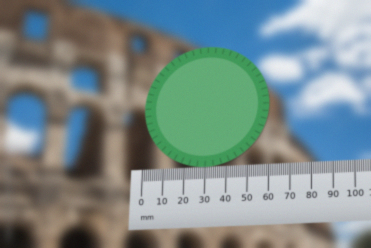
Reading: 60 mm
